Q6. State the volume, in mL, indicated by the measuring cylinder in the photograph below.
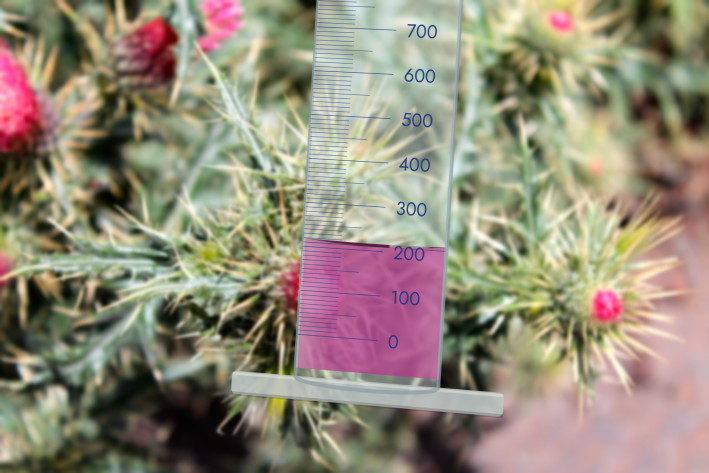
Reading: 210 mL
